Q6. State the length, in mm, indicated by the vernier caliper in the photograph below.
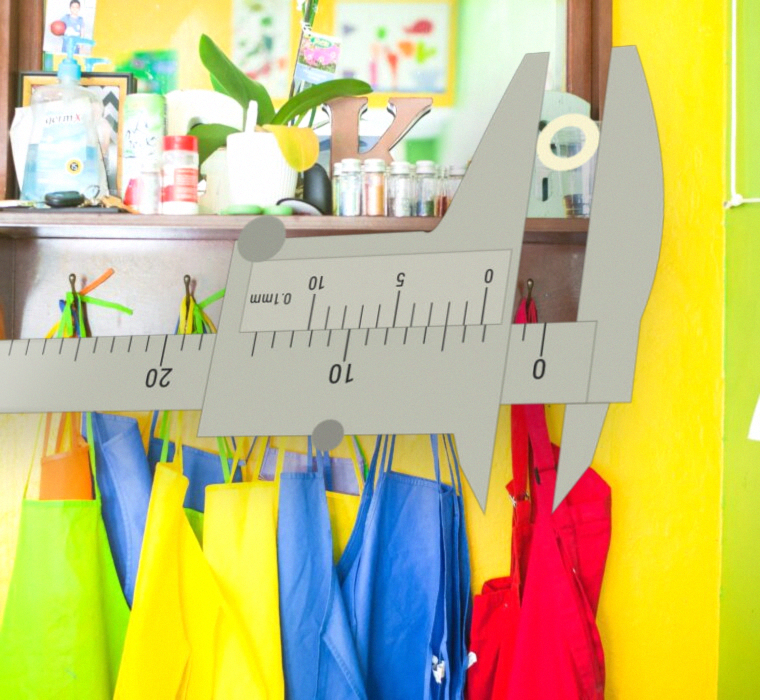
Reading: 3.2 mm
